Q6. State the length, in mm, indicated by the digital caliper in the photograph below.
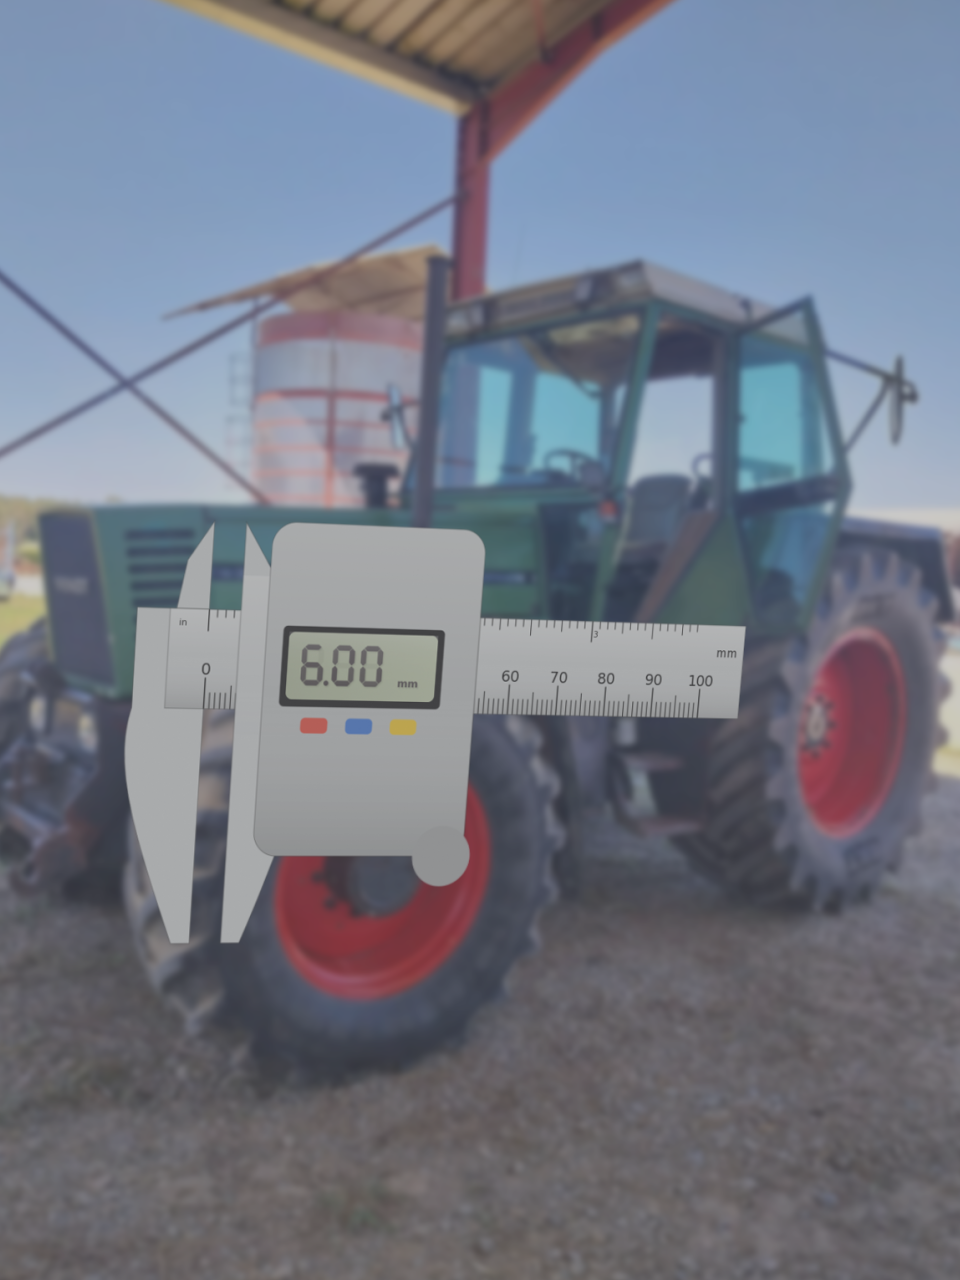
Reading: 6.00 mm
